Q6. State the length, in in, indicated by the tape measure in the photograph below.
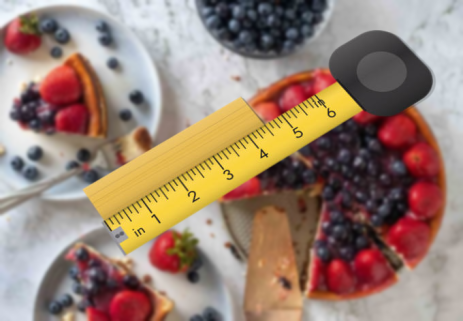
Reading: 4.5 in
